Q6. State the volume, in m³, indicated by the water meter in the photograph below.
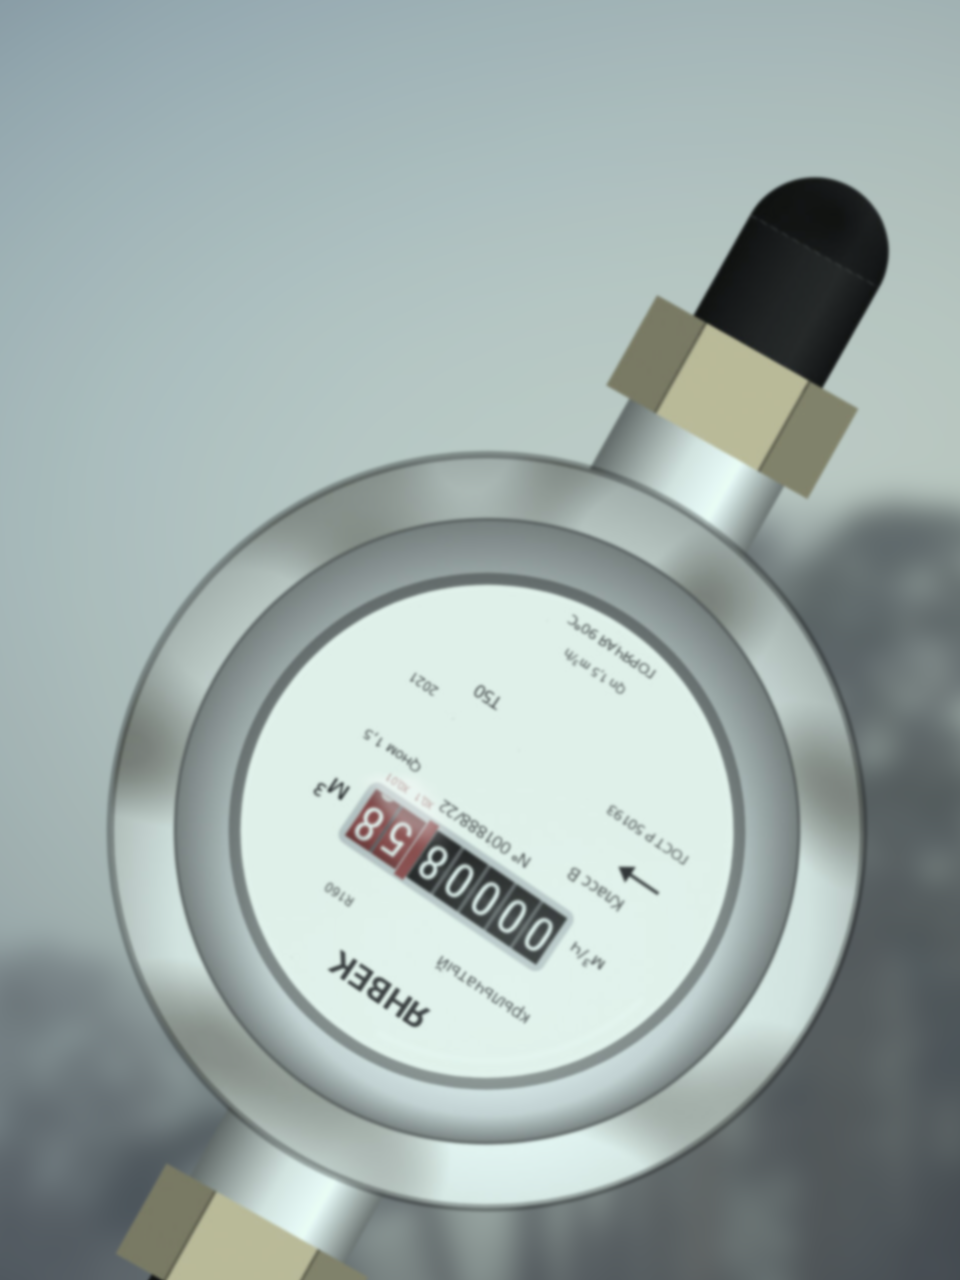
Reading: 8.58 m³
